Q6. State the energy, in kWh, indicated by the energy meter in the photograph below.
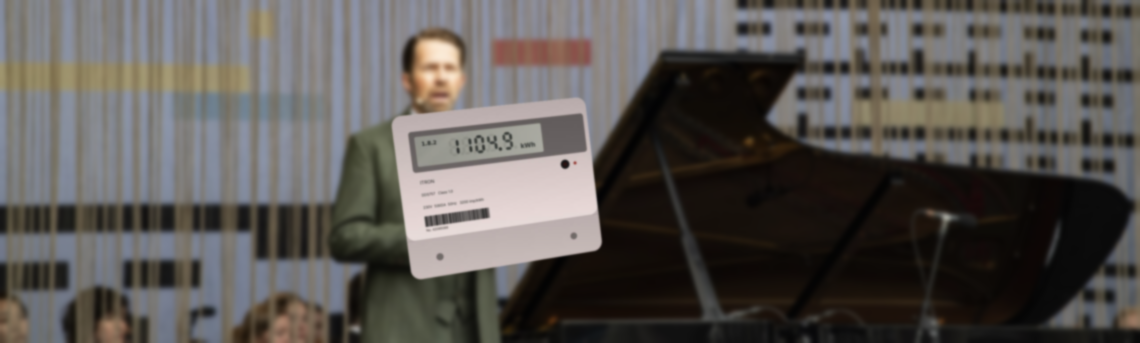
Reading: 1104.9 kWh
